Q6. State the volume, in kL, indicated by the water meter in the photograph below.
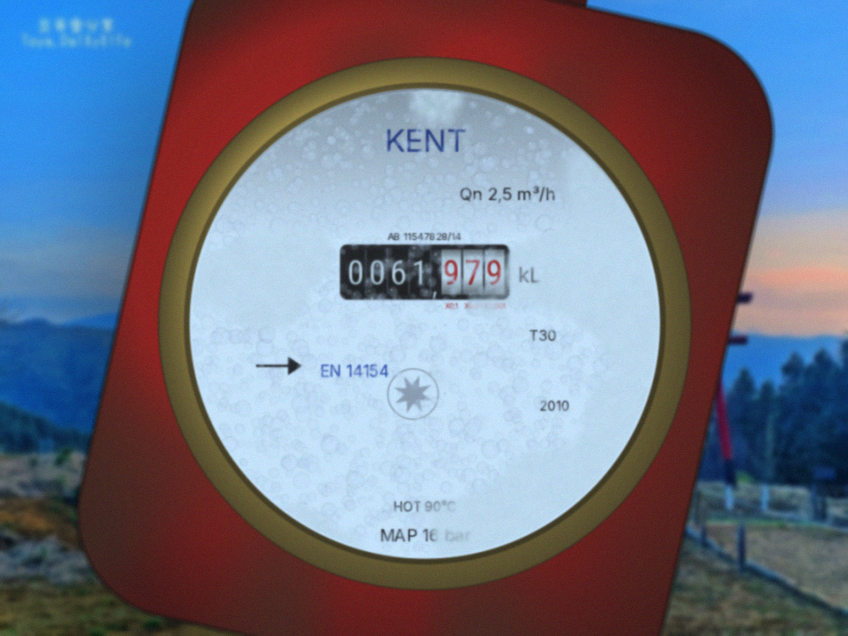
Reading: 61.979 kL
